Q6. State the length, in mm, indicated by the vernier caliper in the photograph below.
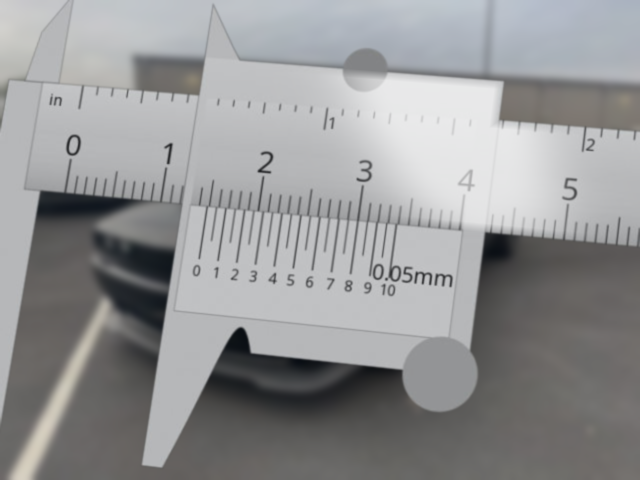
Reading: 14.8 mm
